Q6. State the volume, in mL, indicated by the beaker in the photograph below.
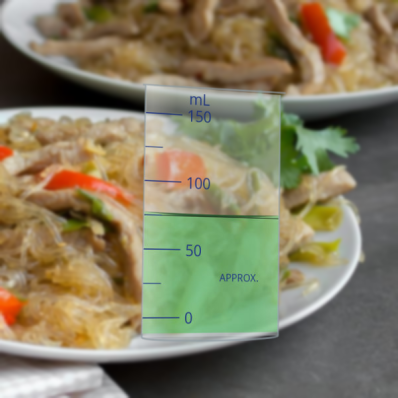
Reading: 75 mL
